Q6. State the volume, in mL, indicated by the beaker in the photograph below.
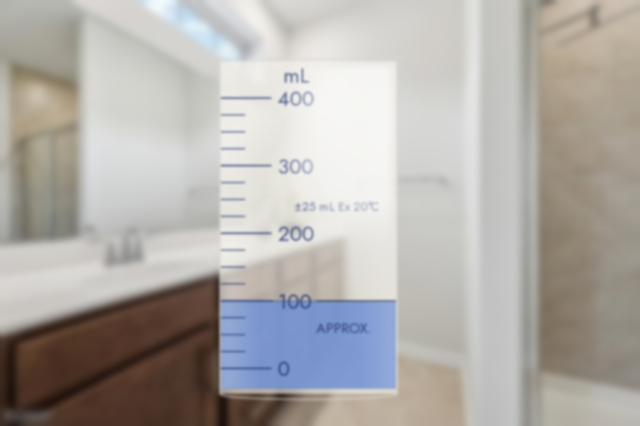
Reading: 100 mL
